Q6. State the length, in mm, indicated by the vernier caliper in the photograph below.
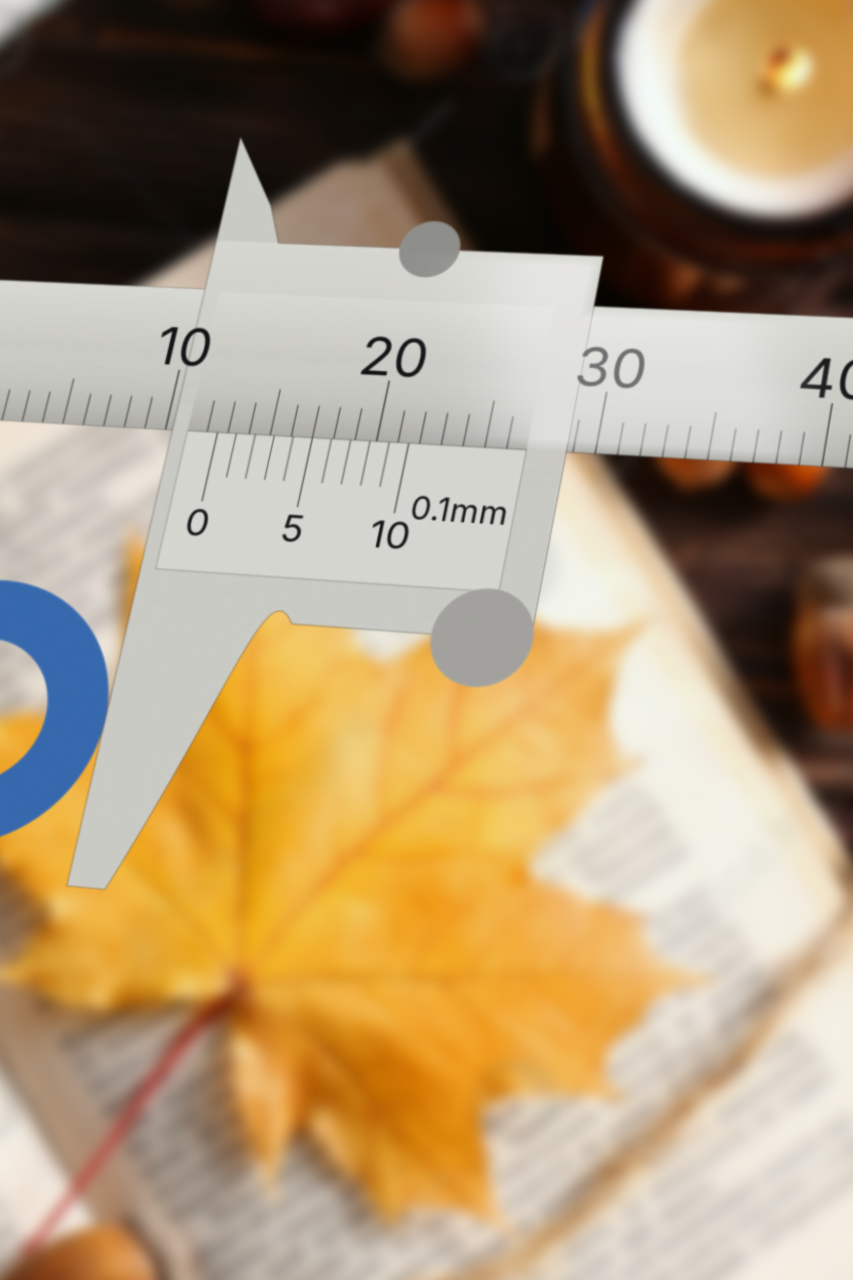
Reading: 12.5 mm
